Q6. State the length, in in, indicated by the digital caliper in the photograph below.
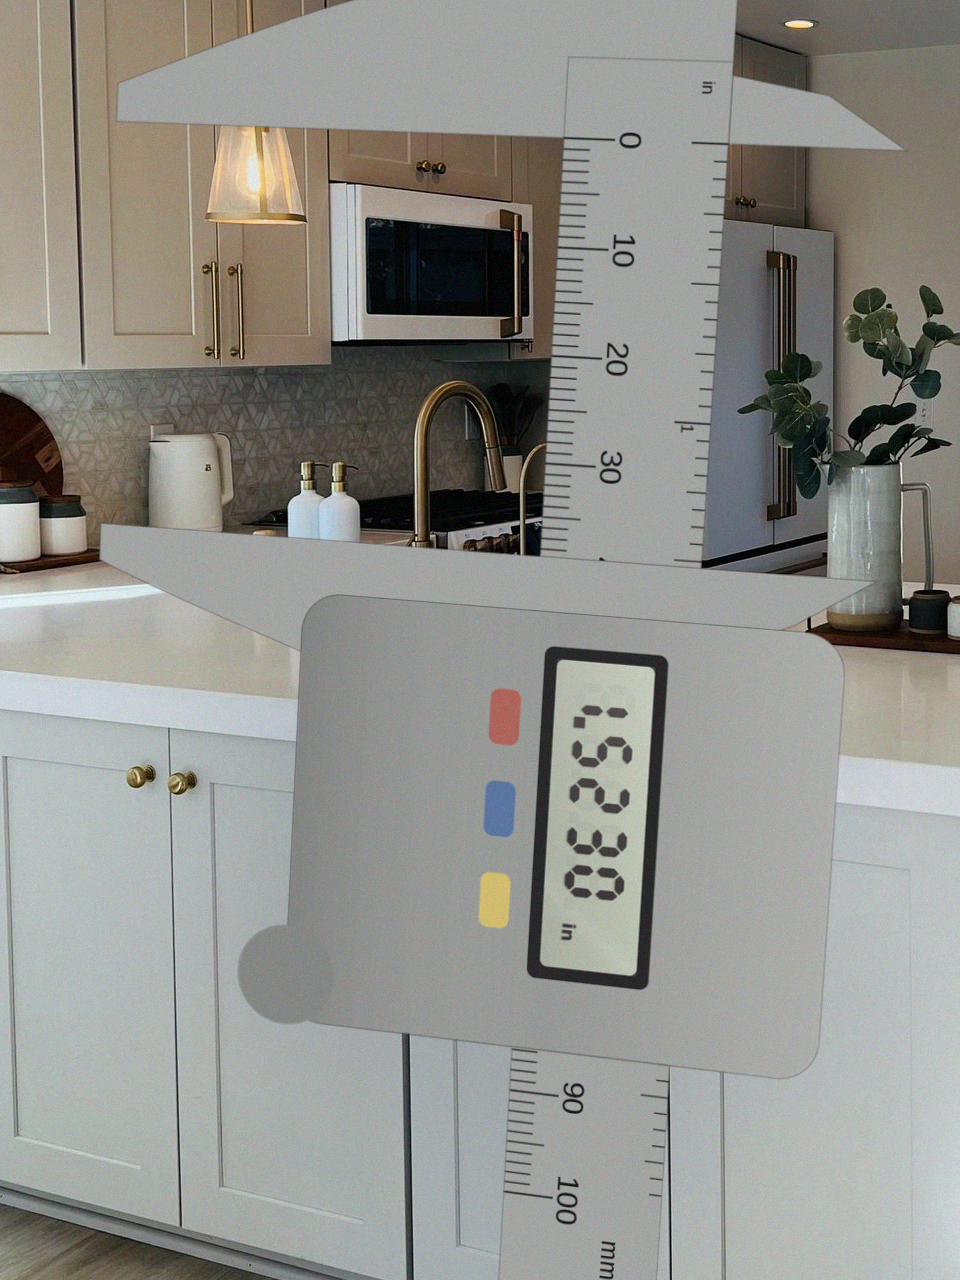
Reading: 1.5230 in
